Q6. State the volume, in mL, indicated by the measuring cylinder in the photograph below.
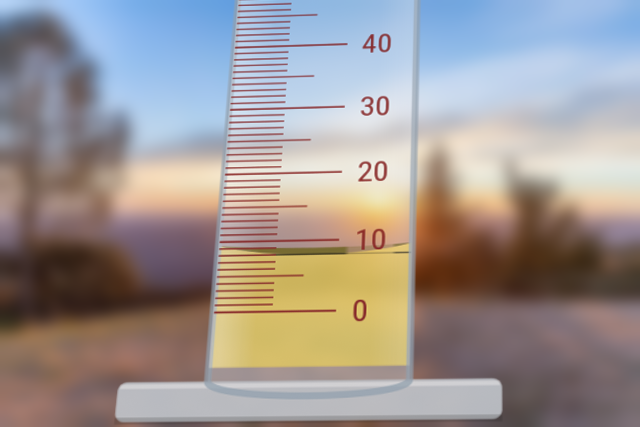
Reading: 8 mL
